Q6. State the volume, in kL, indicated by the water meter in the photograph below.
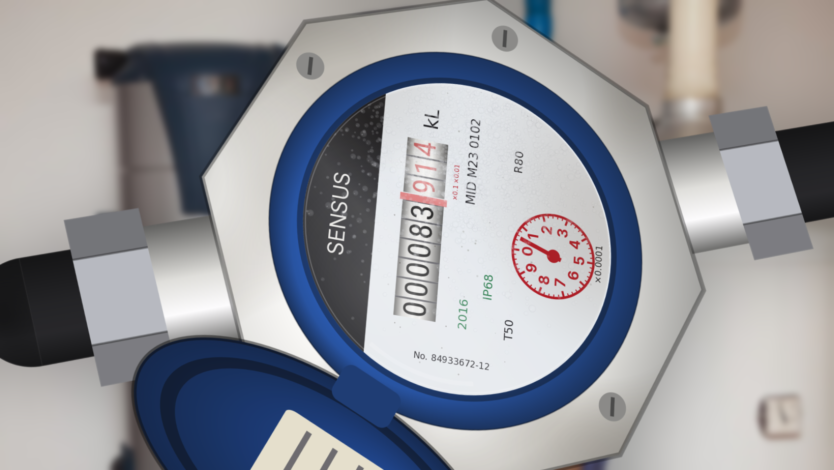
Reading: 83.9140 kL
